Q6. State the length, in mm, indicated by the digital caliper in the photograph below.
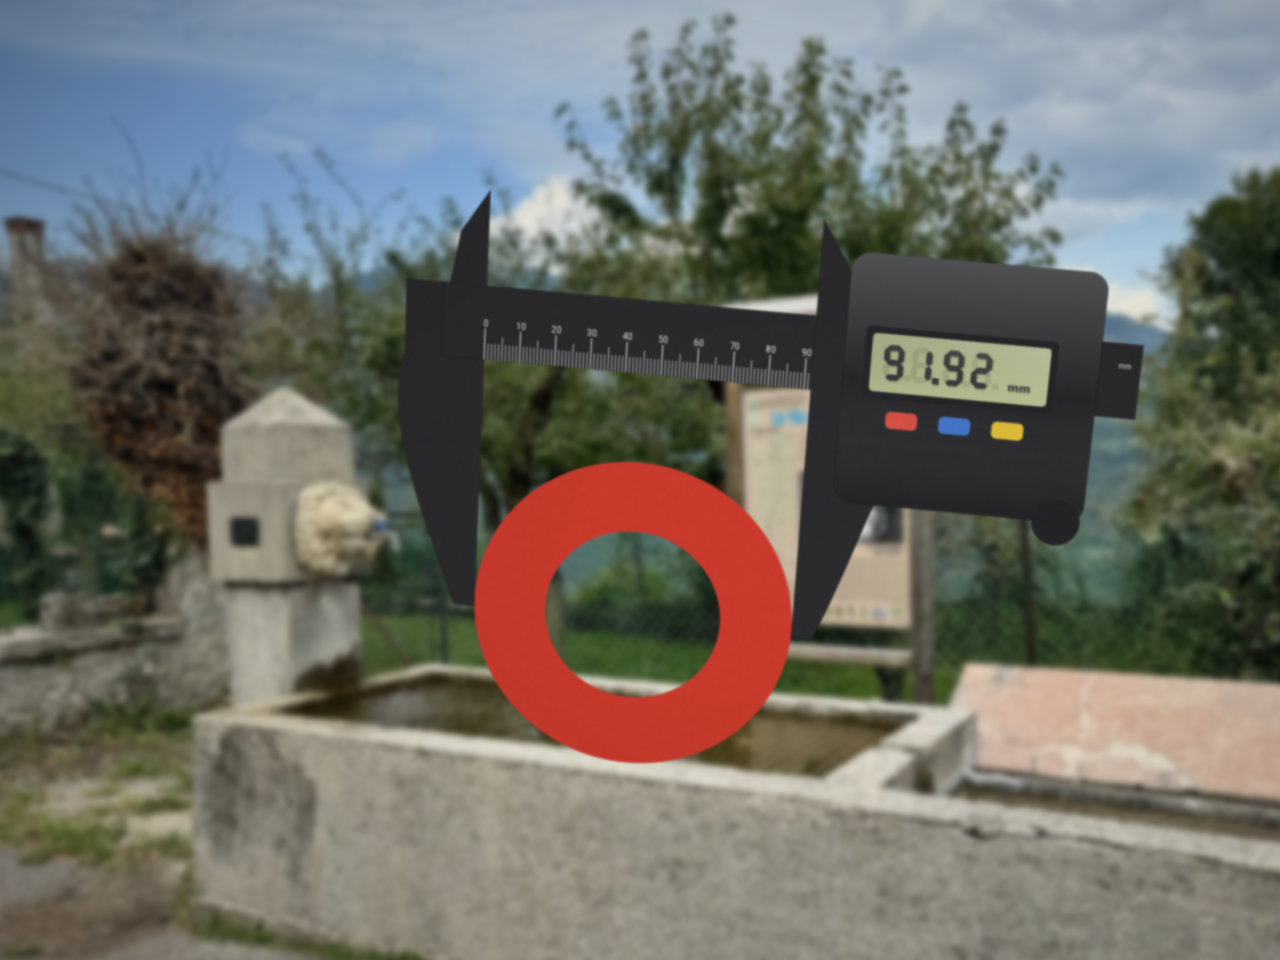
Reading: 91.92 mm
